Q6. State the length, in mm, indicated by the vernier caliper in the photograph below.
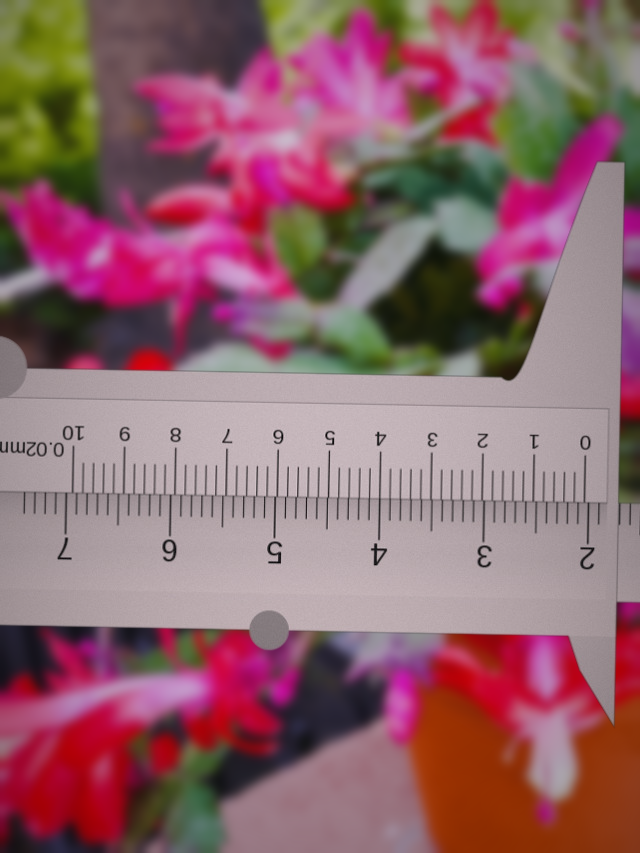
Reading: 20.4 mm
